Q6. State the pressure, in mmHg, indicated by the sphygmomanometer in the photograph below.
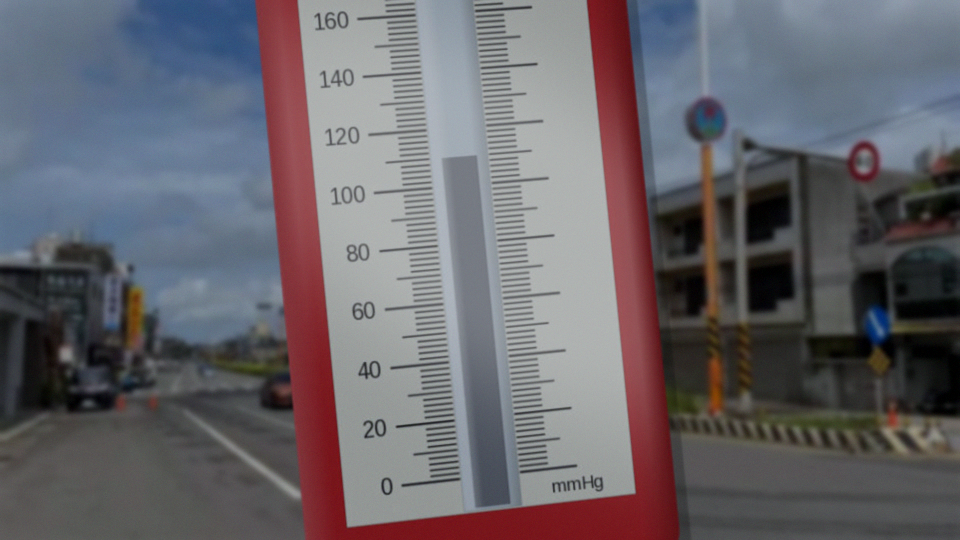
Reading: 110 mmHg
